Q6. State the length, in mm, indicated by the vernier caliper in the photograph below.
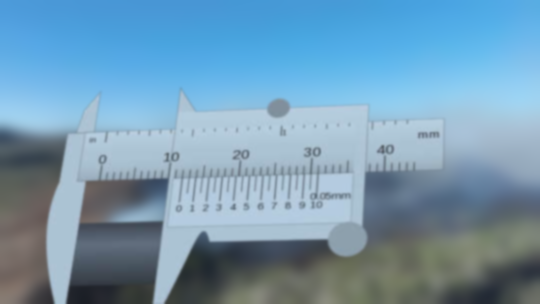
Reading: 12.0 mm
